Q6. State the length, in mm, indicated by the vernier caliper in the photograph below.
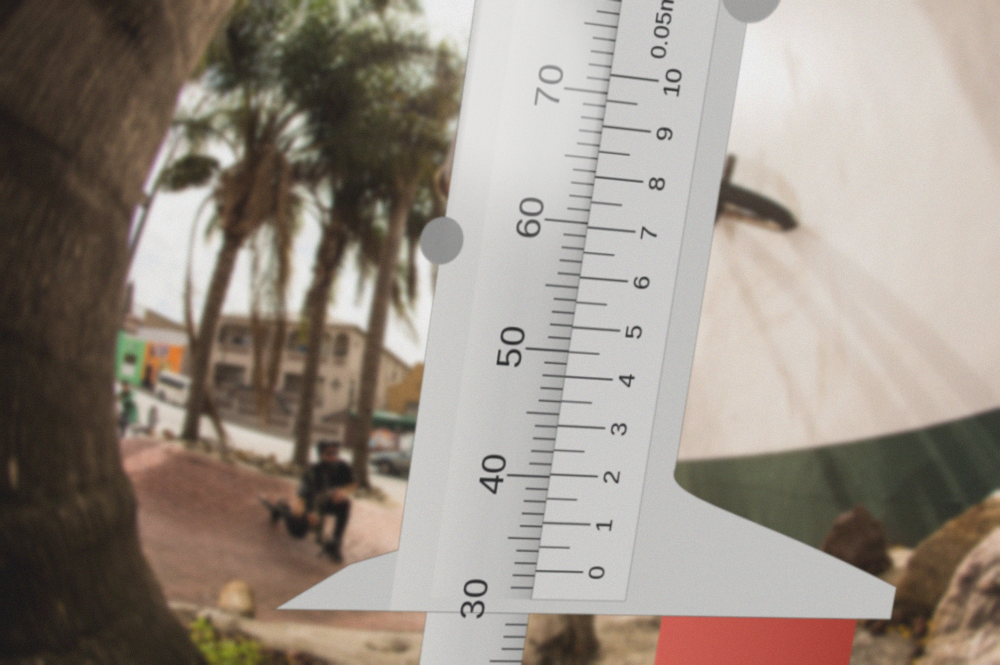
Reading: 32.4 mm
